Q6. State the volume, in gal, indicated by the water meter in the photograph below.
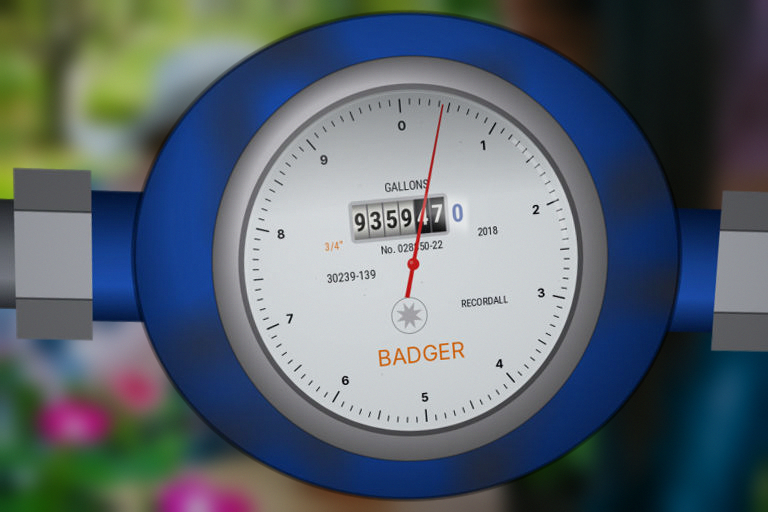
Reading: 9359470.4 gal
